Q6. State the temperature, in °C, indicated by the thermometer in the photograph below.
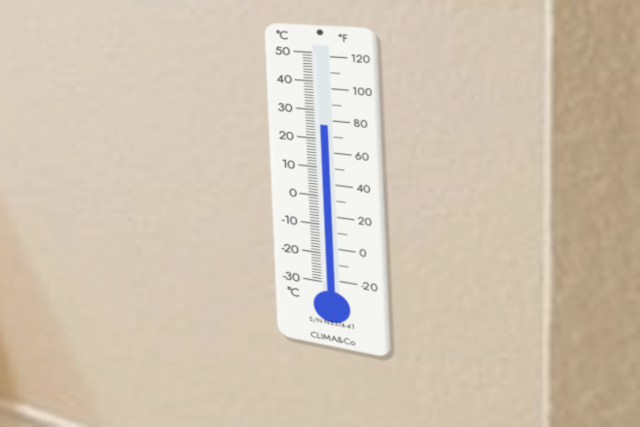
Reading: 25 °C
